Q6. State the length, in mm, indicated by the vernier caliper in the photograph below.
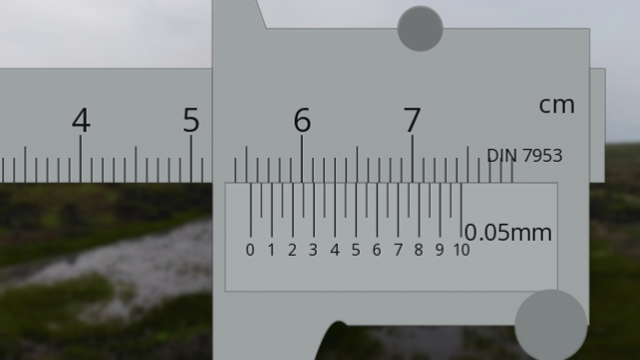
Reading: 55.4 mm
